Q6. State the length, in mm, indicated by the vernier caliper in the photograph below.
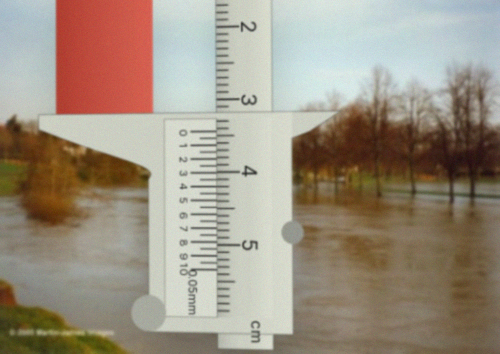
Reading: 34.4 mm
